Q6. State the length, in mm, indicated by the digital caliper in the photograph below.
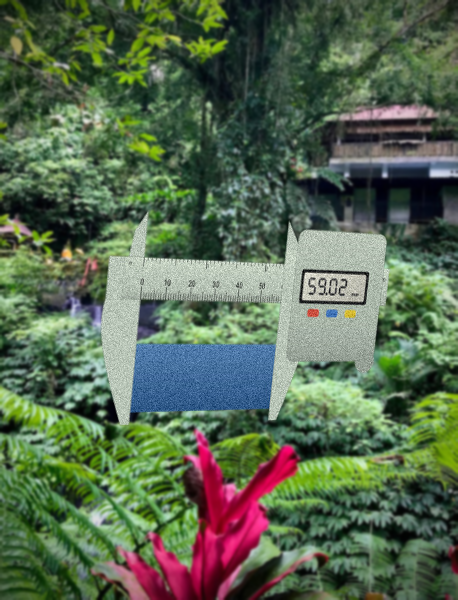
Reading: 59.02 mm
